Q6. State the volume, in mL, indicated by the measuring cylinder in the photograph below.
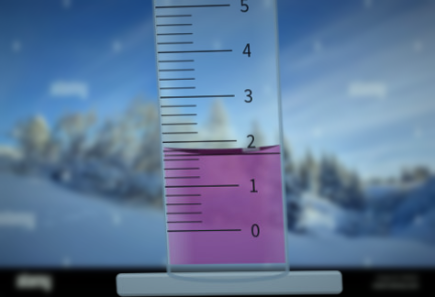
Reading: 1.7 mL
